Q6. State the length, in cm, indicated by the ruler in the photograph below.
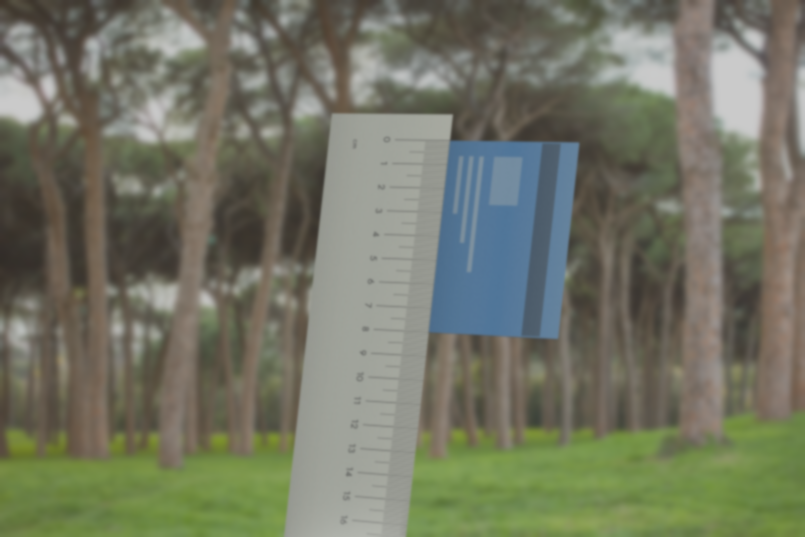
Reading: 8 cm
